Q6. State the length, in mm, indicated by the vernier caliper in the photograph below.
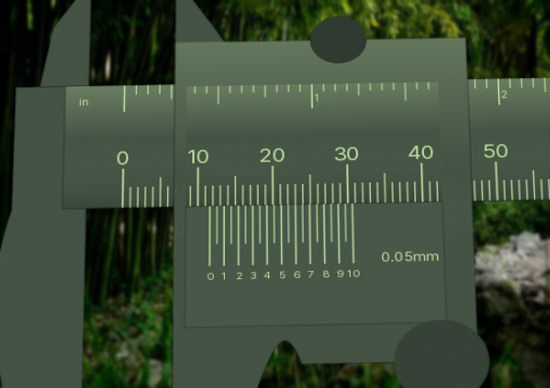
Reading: 11.6 mm
